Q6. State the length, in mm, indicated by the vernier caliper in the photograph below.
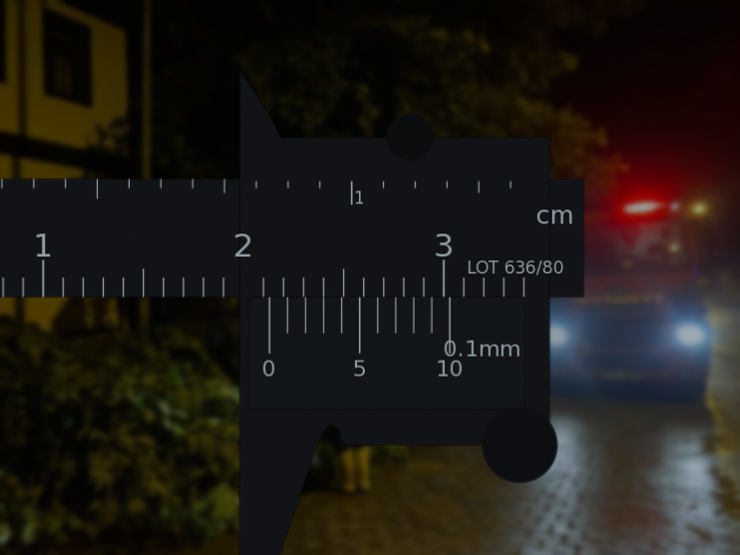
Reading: 21.3 mm
